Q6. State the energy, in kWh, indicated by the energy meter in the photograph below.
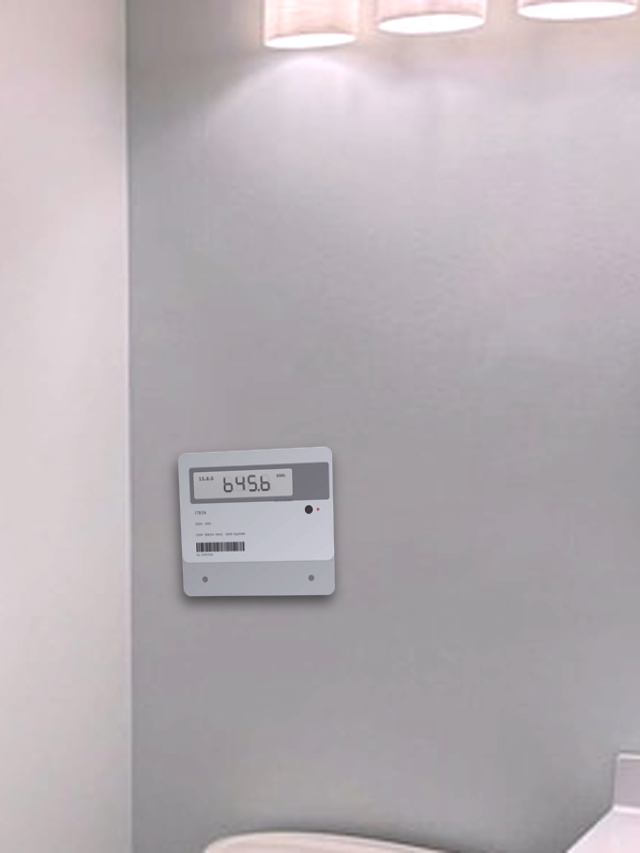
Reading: 645.6 kWh
